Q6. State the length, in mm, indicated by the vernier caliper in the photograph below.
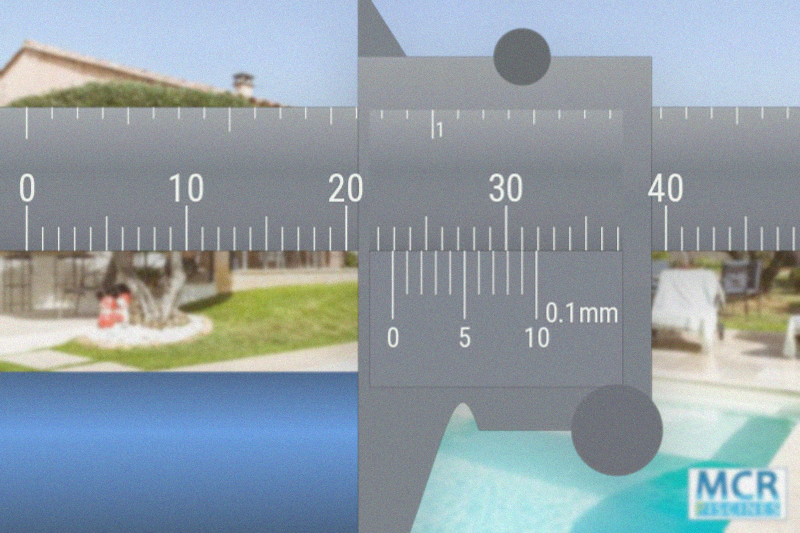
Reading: 22.9 mm
